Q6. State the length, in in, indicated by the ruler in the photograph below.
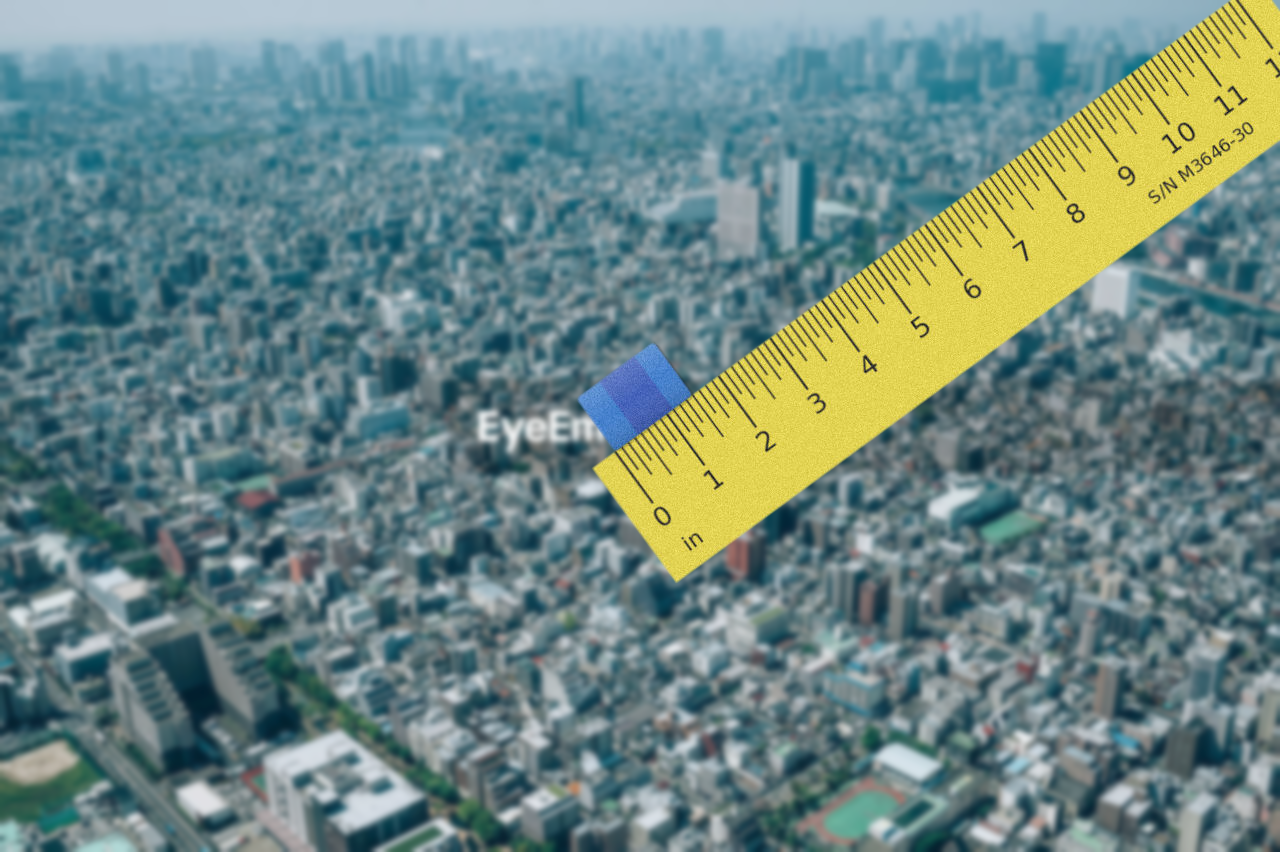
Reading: 1.5 in
